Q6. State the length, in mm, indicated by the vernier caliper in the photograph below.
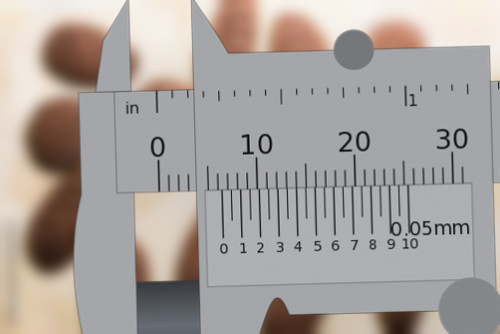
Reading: 6.4 mm
